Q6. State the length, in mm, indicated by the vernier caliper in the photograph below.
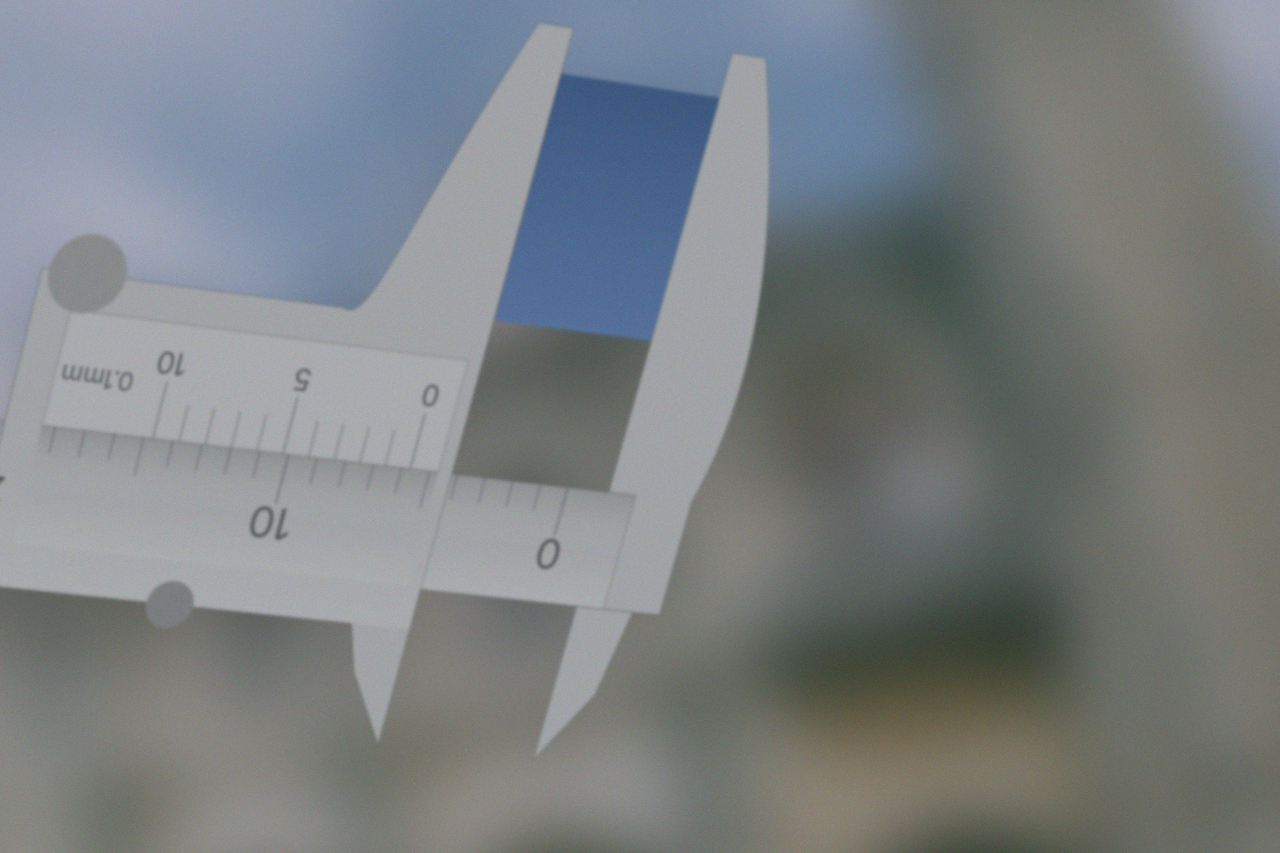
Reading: 5.7 mm
